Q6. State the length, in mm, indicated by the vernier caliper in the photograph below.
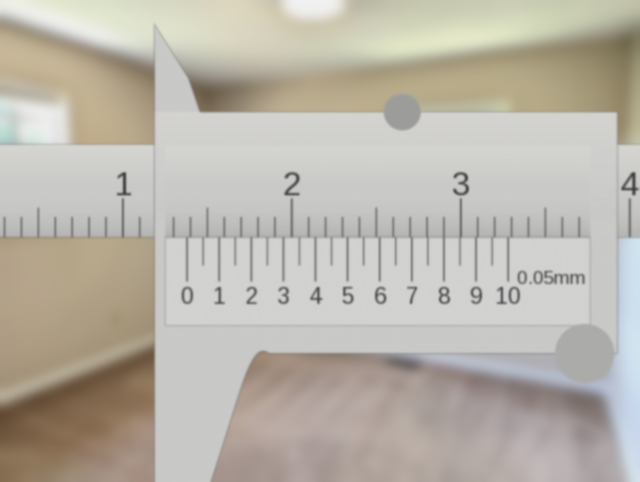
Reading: 13.8 mm
